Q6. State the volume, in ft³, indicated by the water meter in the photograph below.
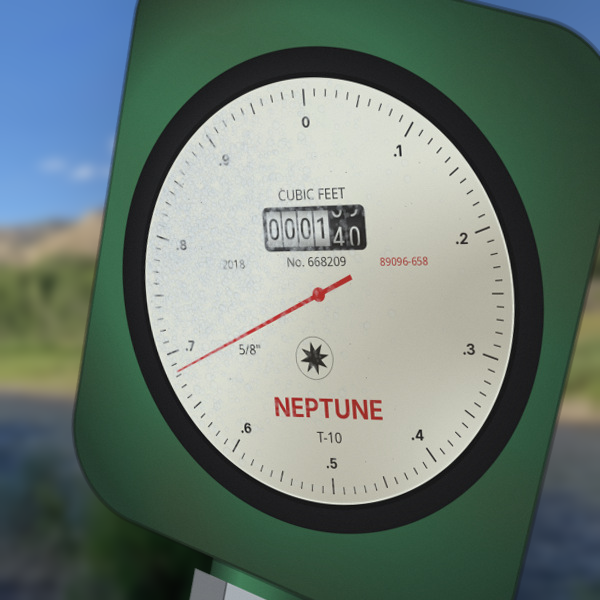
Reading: 139.68 ft³
